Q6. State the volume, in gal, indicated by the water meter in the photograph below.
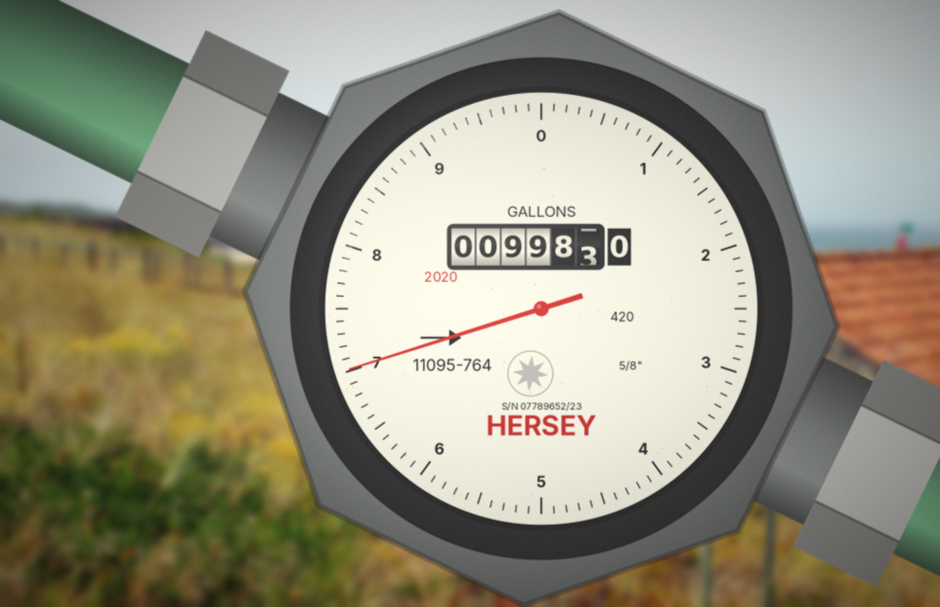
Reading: 99827.0 gal
